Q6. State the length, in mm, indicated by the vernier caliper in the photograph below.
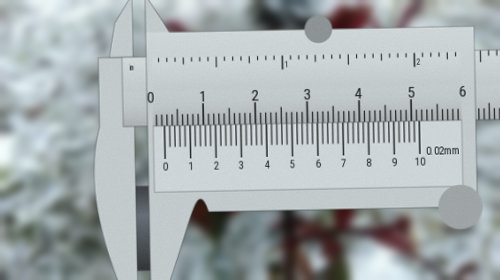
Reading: 2.5 mm
